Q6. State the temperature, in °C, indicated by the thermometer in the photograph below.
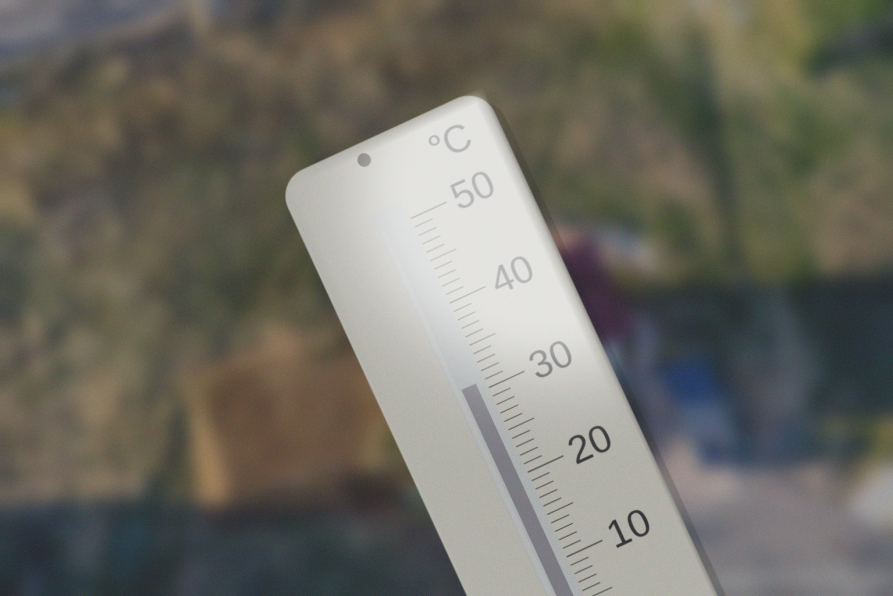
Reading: 31 °C
